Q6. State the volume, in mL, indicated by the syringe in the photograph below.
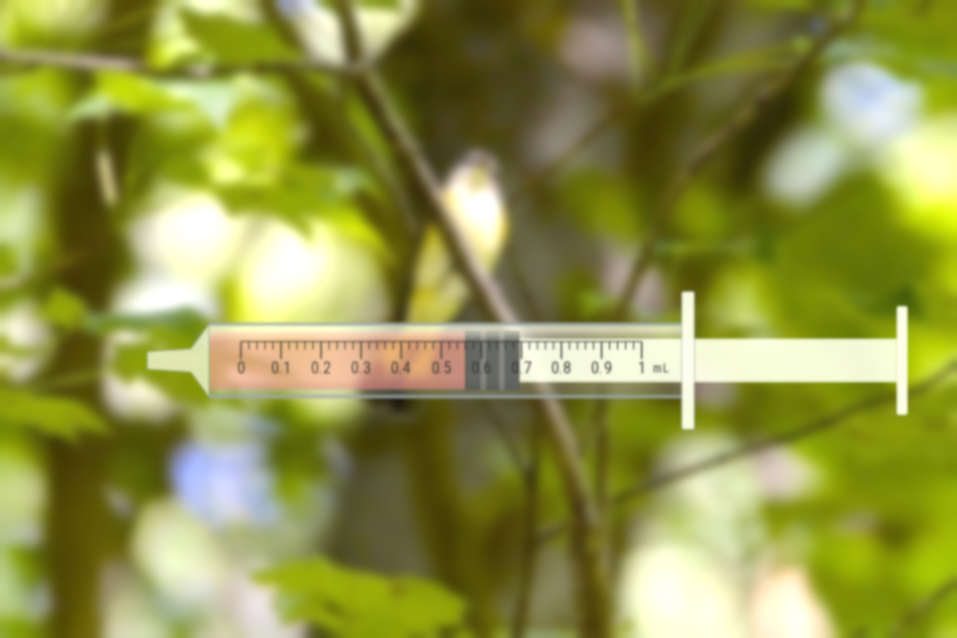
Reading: 0.56 mL
